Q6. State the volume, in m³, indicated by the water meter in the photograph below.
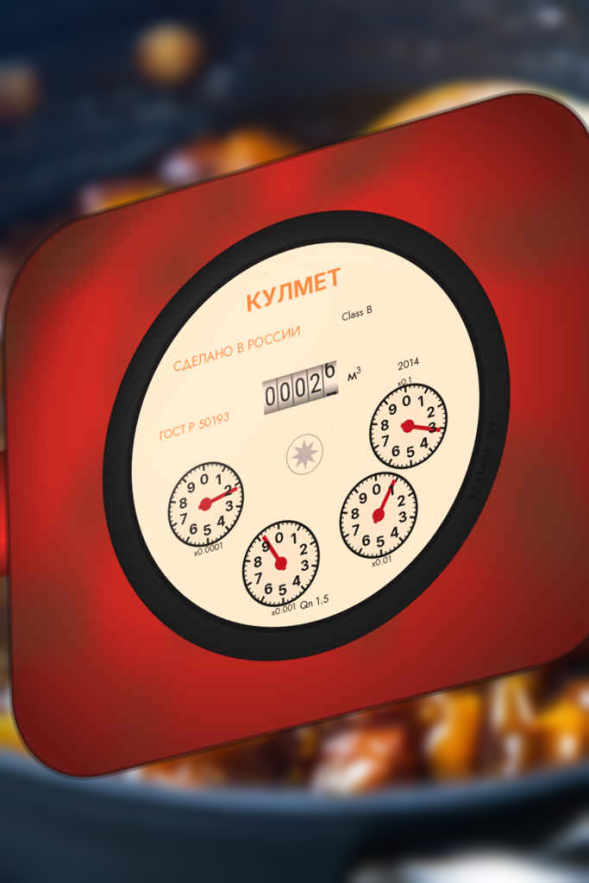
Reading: 26.3092 m³
